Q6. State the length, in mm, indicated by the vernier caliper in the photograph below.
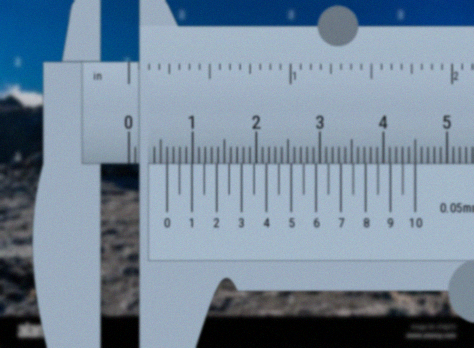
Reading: 6.0 mm
